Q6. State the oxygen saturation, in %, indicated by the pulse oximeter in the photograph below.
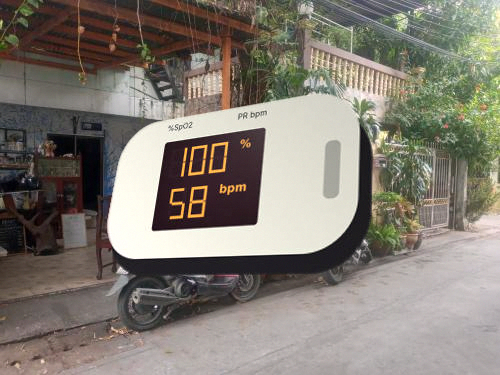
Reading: 100 %
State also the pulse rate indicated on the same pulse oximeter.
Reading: 58 bpm
